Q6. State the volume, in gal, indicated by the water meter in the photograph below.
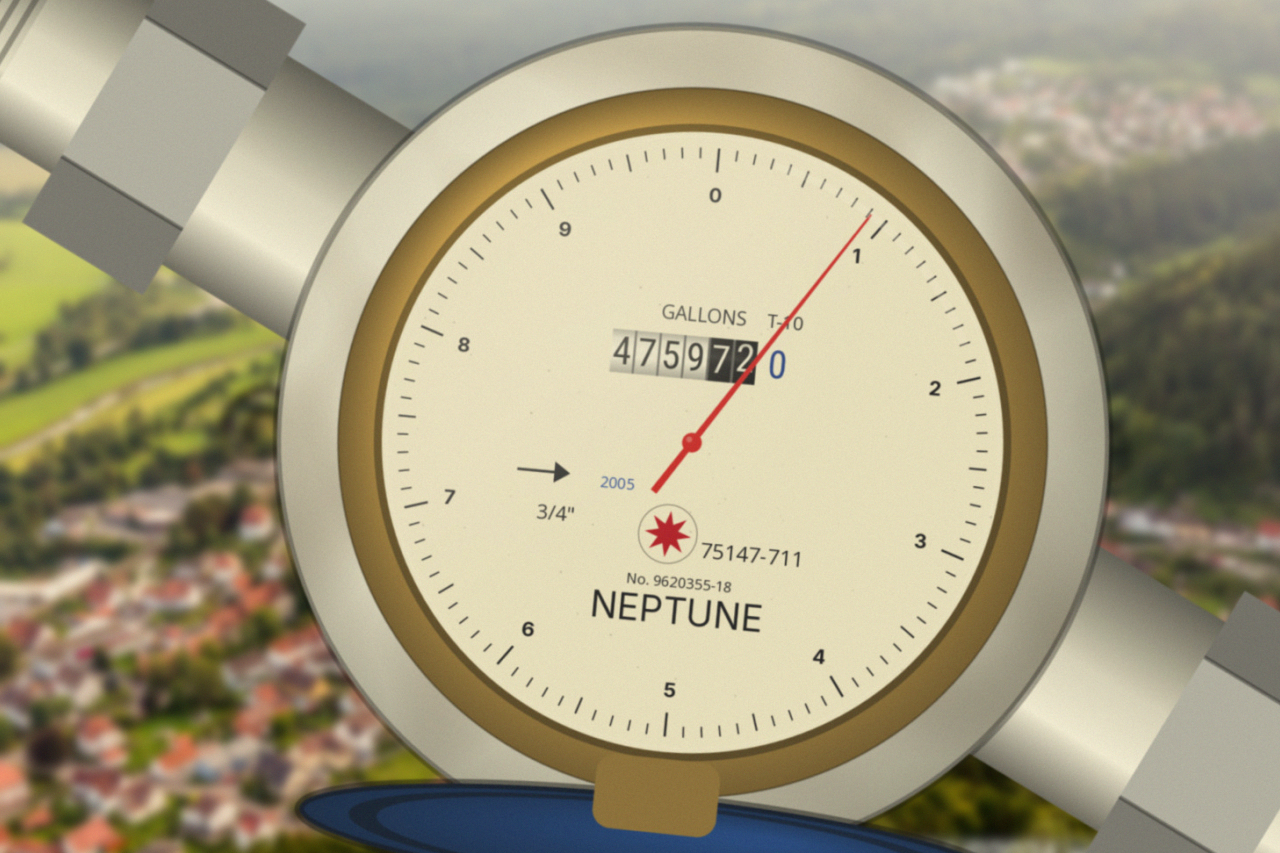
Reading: 4759720.9 gal
